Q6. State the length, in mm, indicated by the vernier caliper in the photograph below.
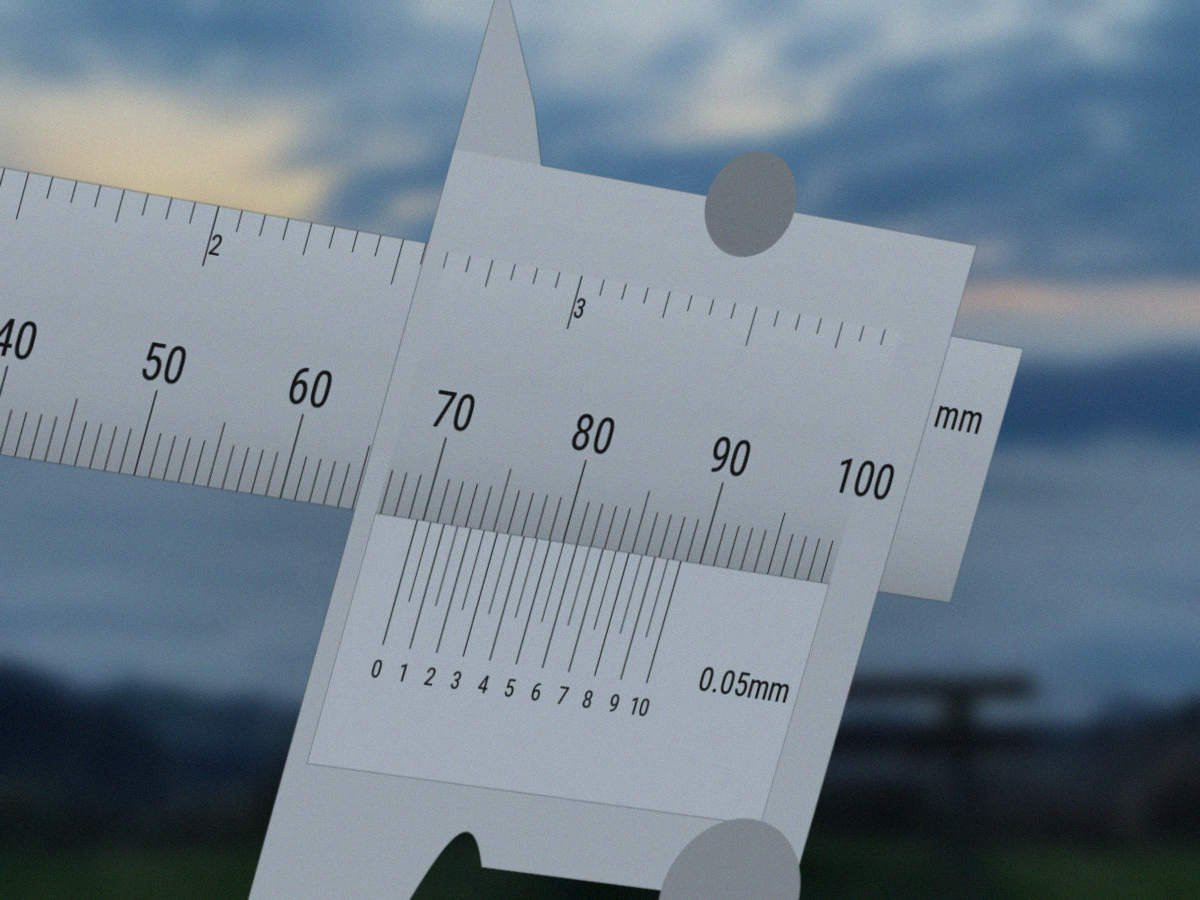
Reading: 69.6 mm
